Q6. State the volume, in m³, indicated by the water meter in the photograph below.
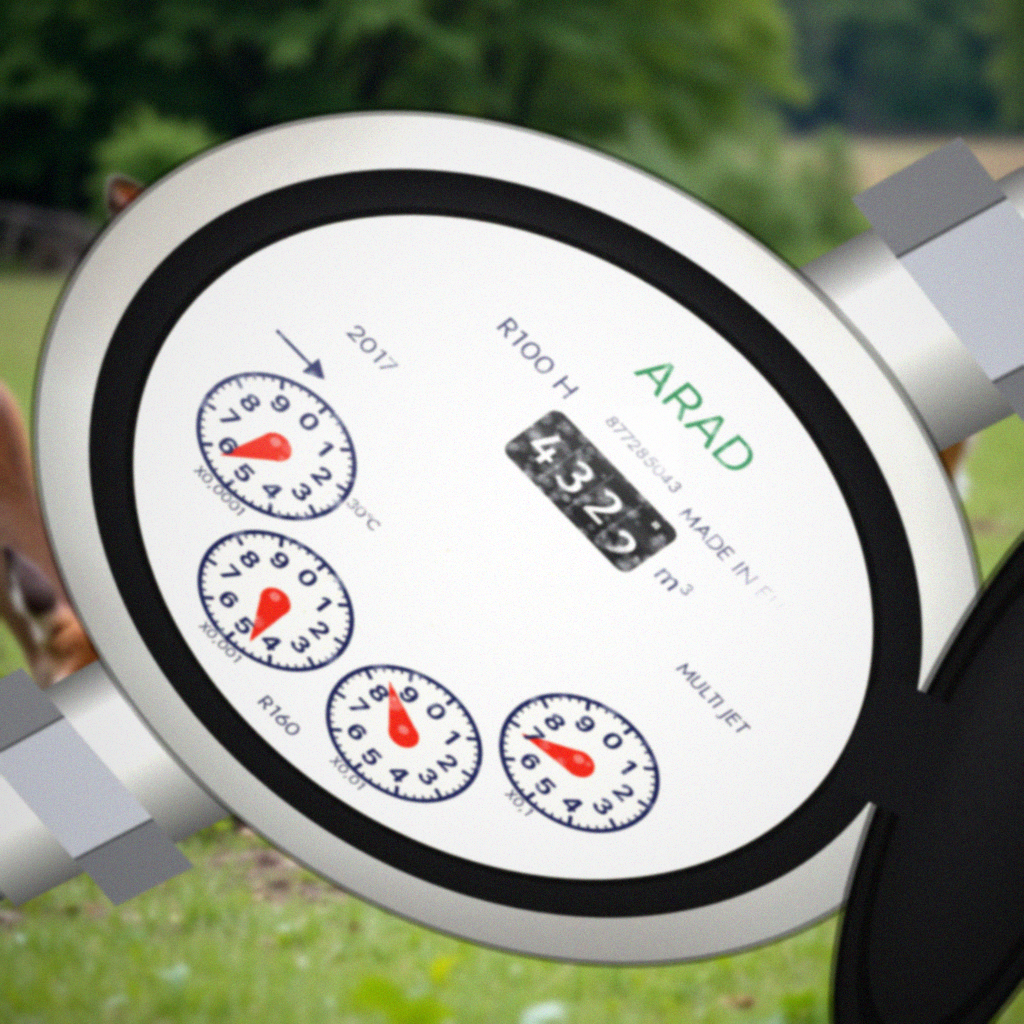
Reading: 4321.6845 m³
